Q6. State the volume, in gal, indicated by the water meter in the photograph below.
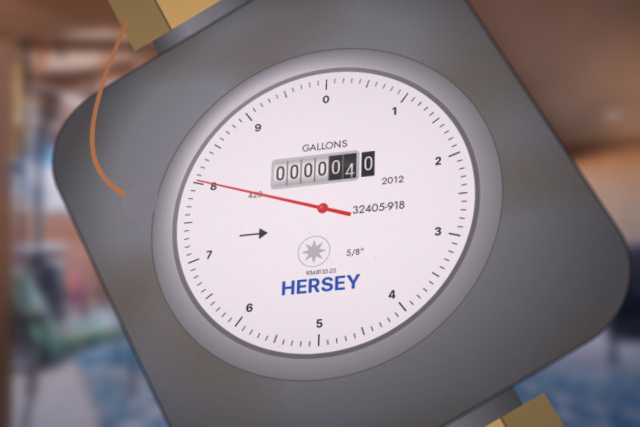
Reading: 38.0 gal
